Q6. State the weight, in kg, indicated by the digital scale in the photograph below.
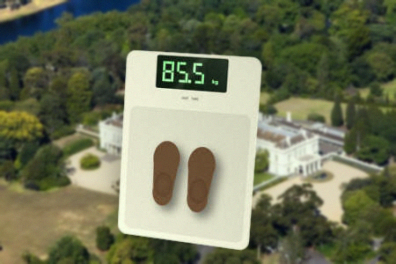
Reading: 85.5 kg
